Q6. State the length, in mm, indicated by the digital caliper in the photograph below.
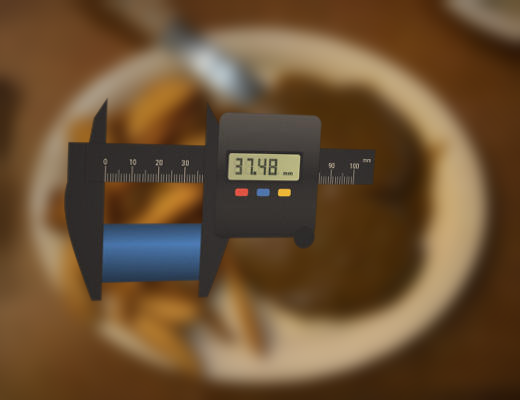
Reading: 37.48 mm
